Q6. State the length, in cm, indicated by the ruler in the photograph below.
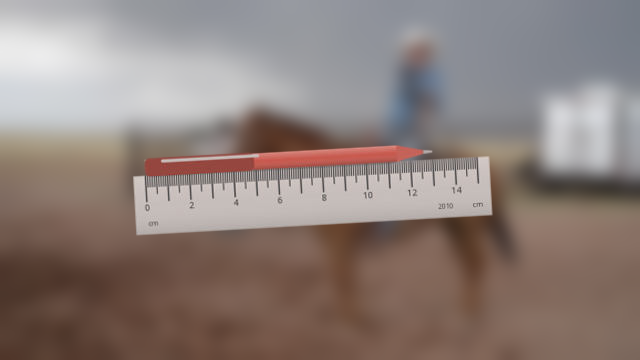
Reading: 13 cm
